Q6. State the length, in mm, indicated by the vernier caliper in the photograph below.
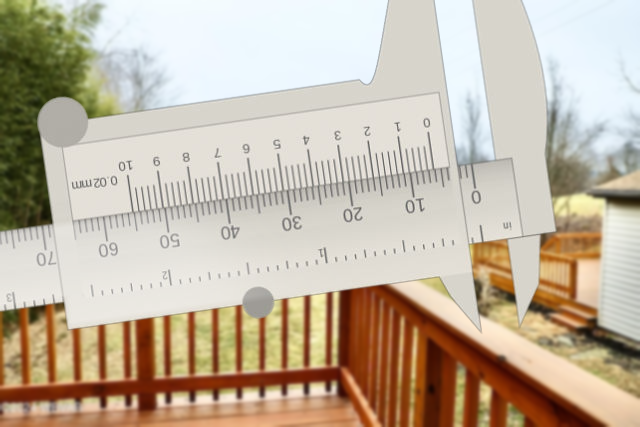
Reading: 6.2 mm
